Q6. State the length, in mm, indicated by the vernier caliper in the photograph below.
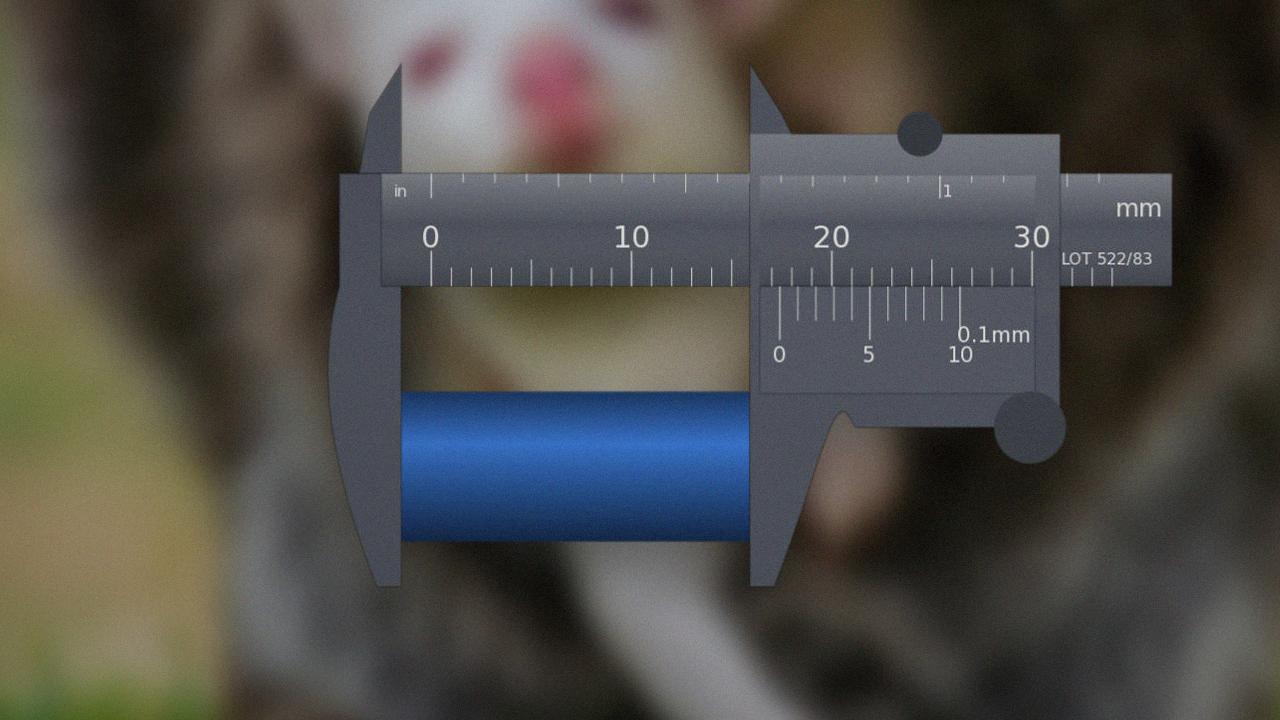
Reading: 17.4 mm
